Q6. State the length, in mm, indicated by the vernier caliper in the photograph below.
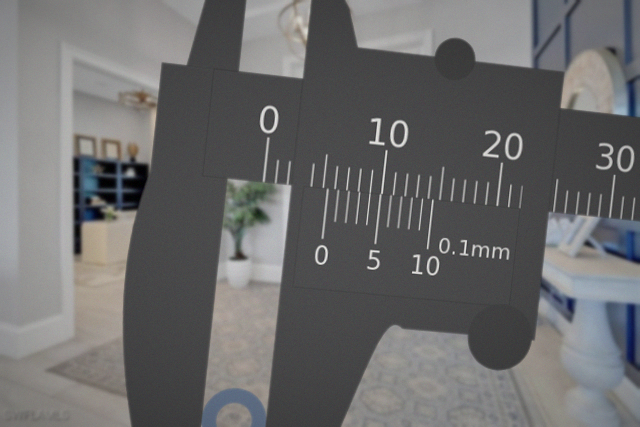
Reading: 5.4 mm
